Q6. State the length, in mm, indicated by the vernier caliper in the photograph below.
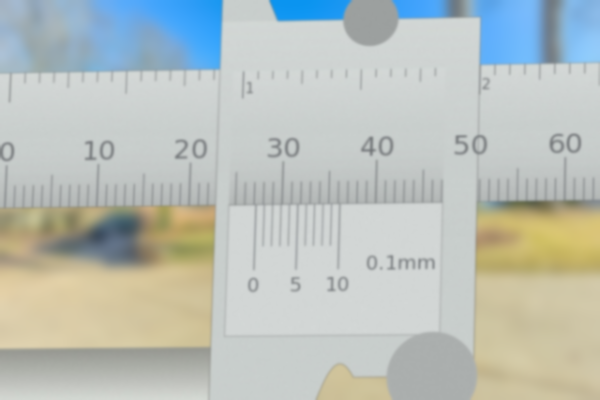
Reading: 27.2 mm
